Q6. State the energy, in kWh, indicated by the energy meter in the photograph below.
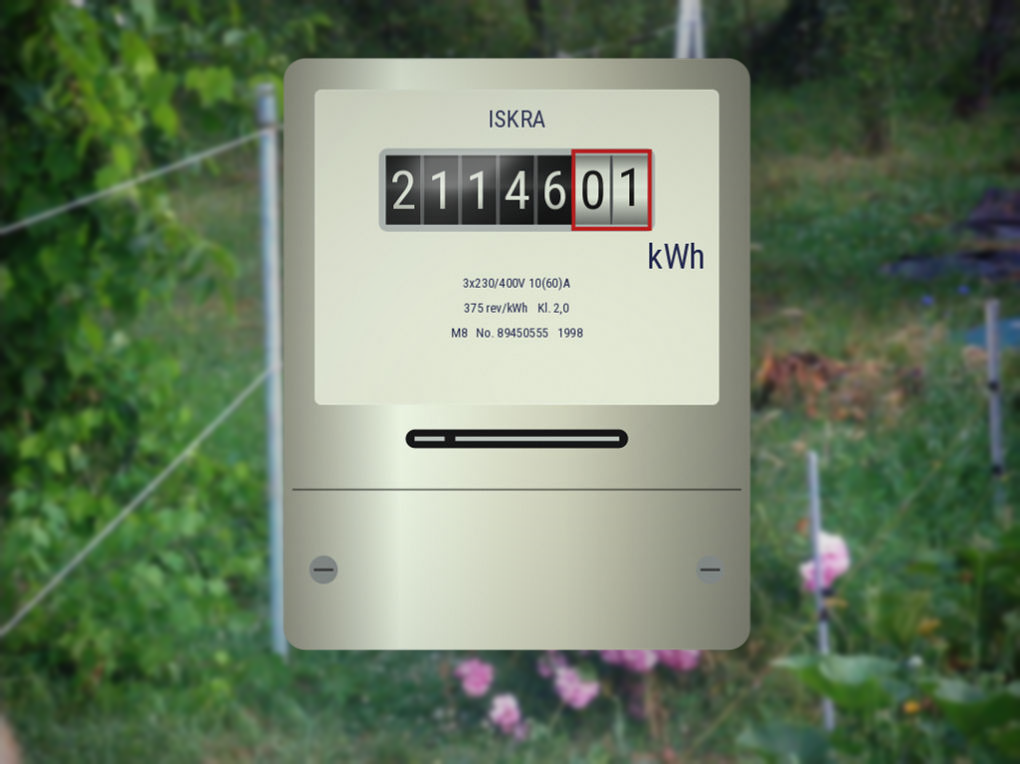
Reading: 21146.01 kWh
